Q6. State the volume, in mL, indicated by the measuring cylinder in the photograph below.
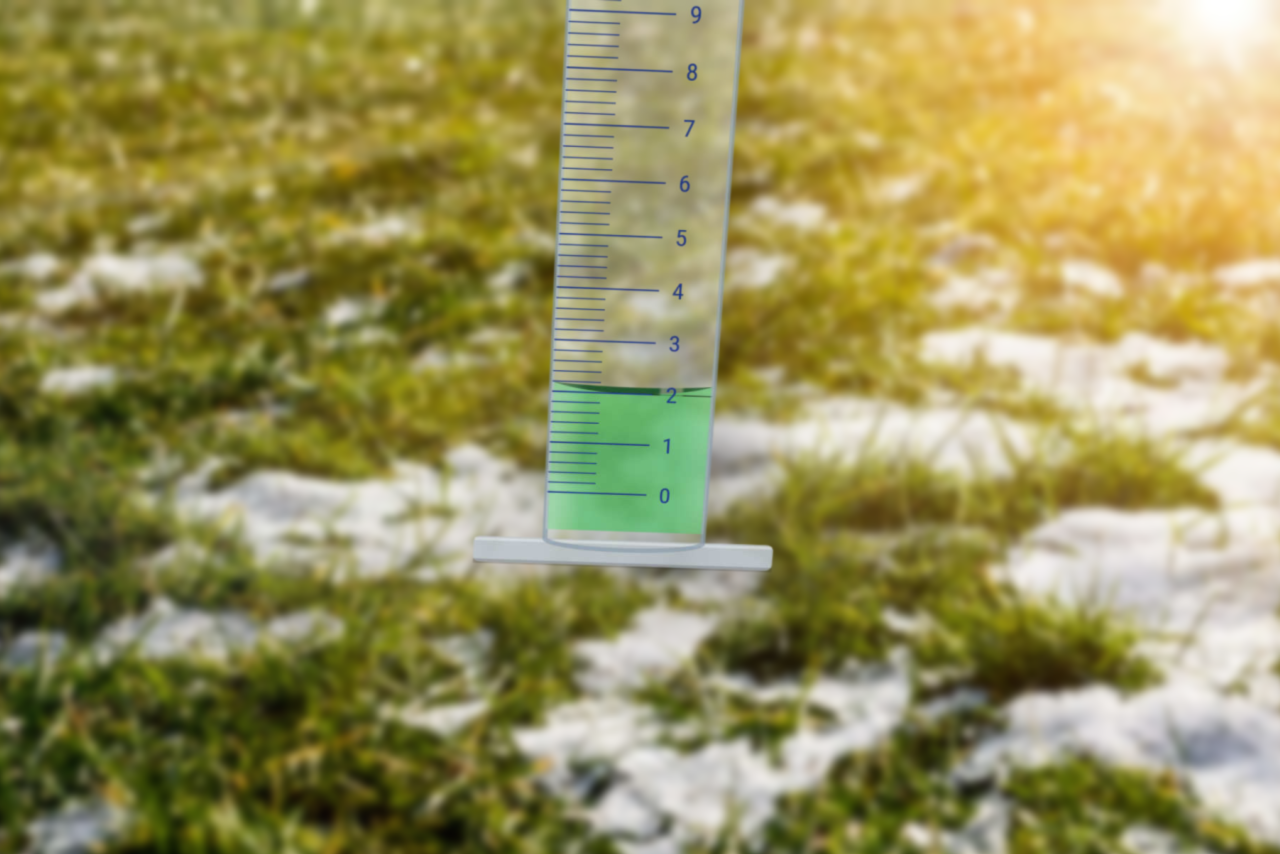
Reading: 2 mL
